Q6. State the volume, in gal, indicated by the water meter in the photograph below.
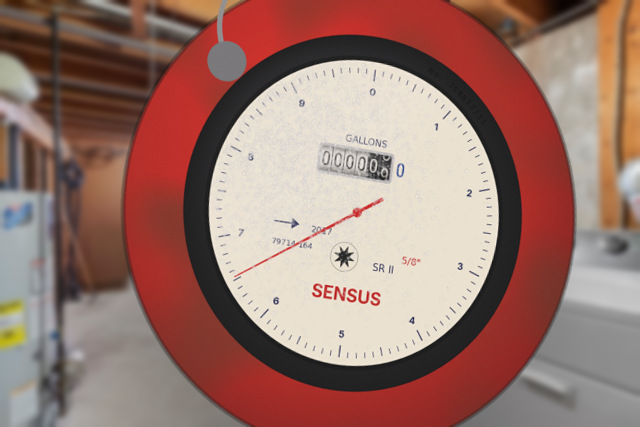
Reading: 86.5 gal
